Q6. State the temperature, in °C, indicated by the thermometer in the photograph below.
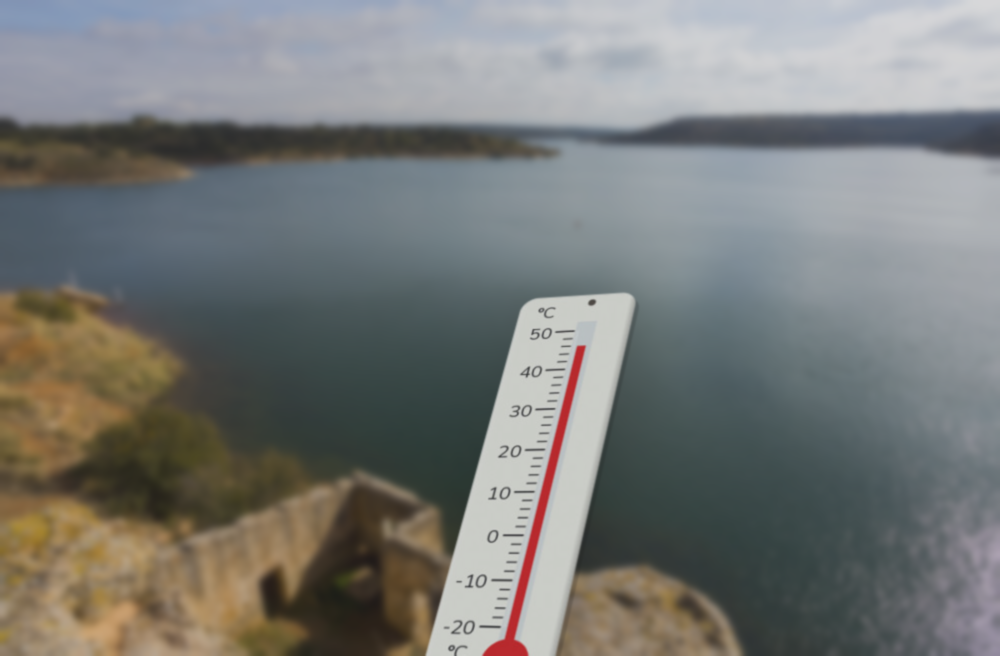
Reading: 46 °C
